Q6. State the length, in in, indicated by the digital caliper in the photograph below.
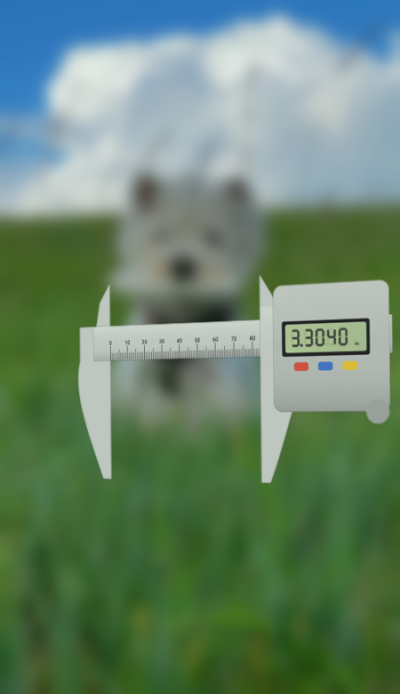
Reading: 3.3040 in
